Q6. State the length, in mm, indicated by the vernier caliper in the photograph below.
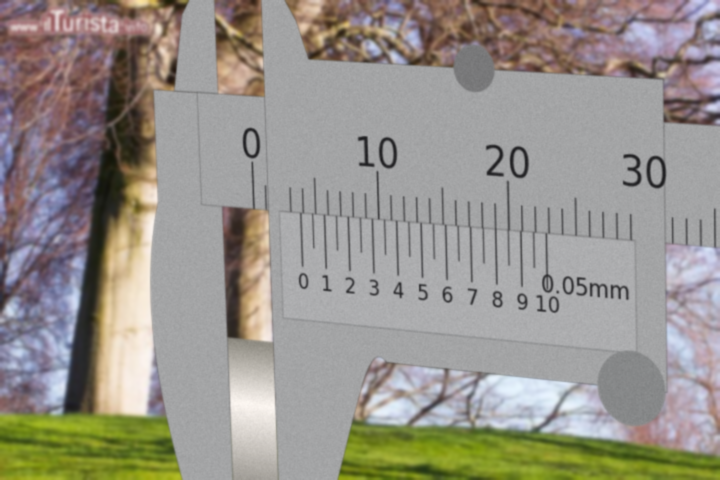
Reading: 3.8 mm
